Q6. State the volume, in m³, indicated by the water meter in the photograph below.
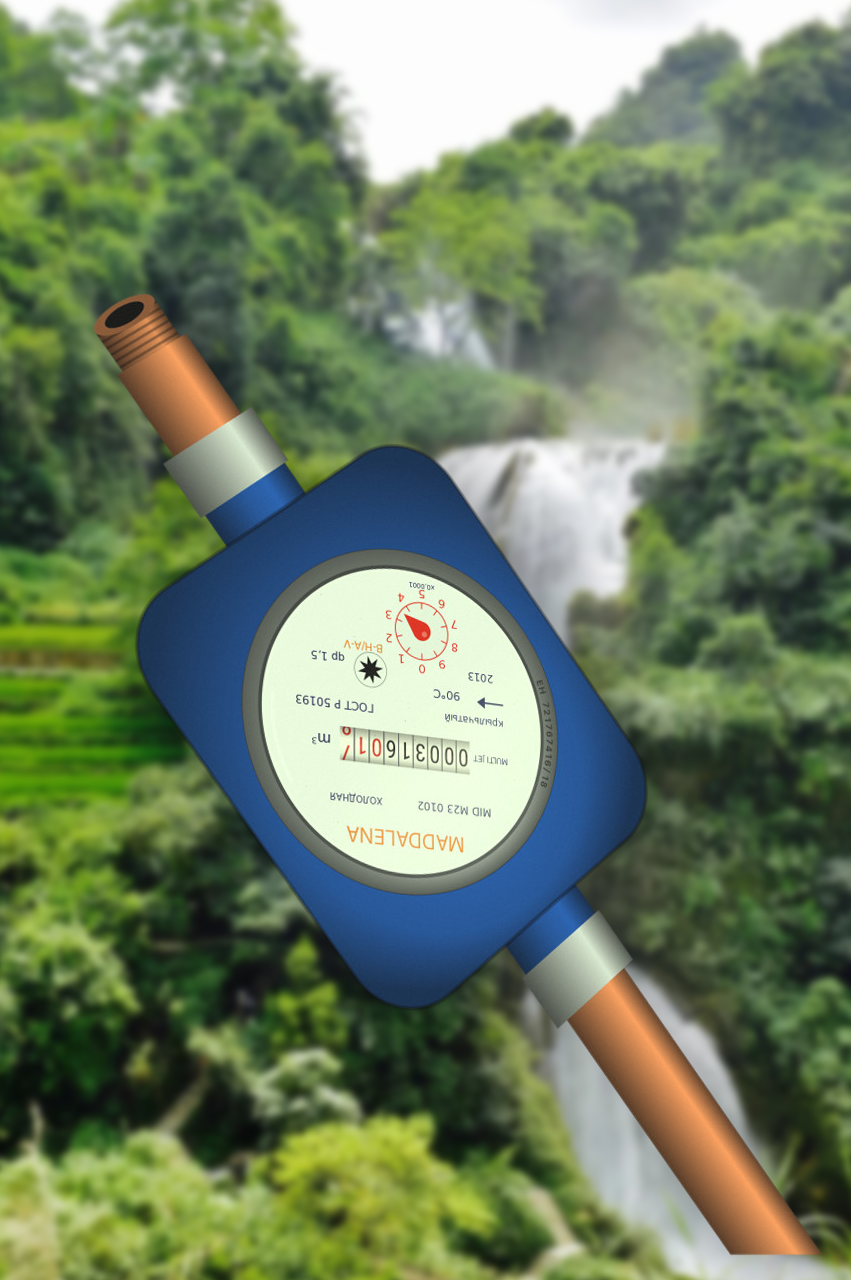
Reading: 316.0173 m³
